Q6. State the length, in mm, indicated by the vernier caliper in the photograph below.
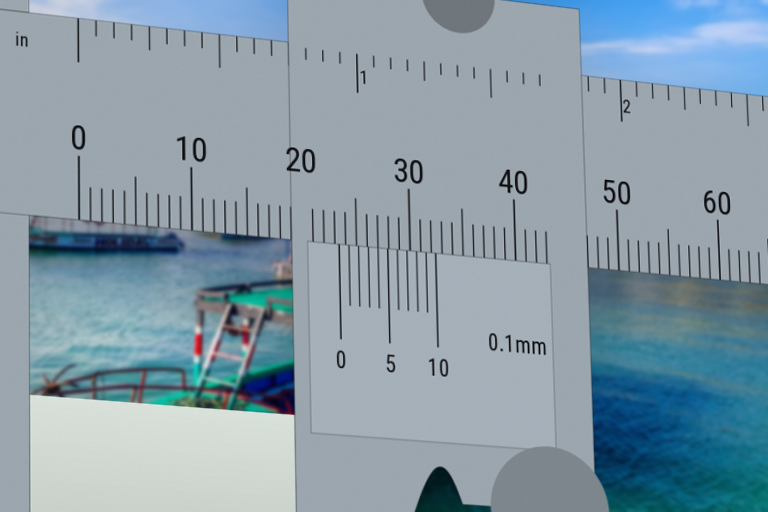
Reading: 23.4 mm
